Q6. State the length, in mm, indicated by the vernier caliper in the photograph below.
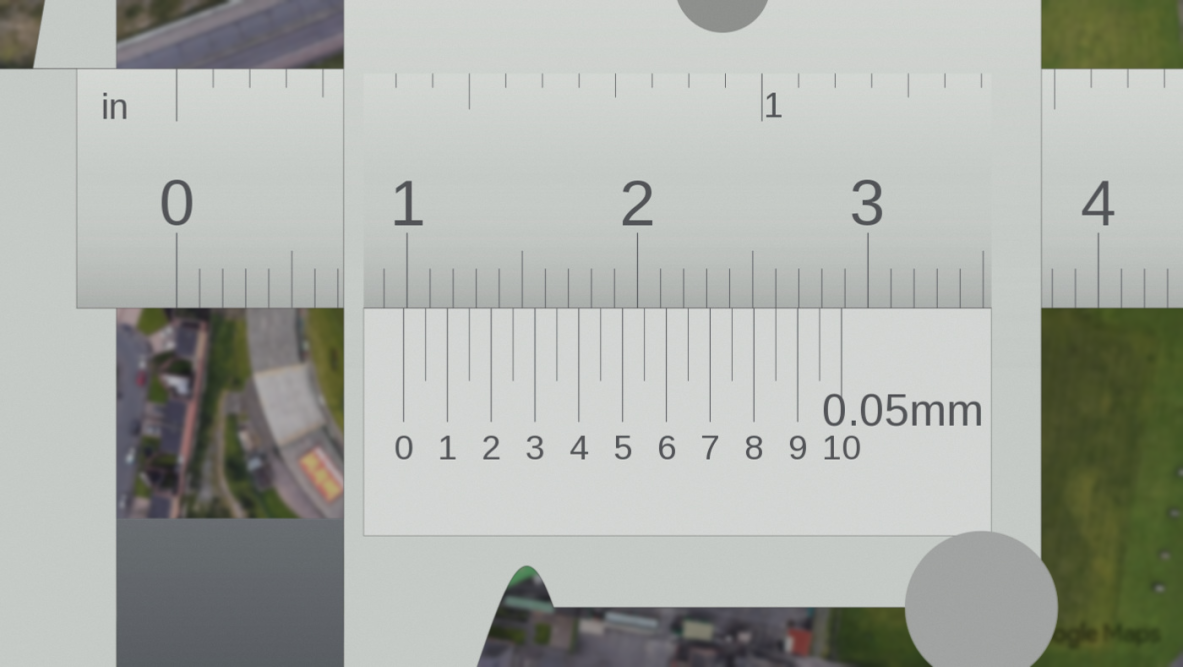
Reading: 9.85 mm
